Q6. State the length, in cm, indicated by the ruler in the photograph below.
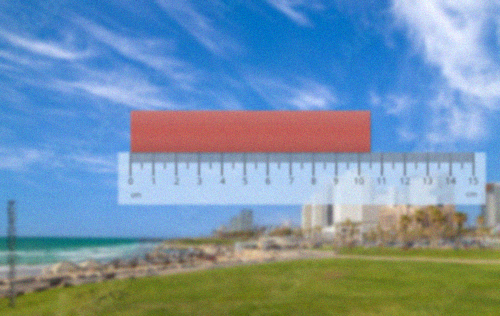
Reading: 10.5 cm
